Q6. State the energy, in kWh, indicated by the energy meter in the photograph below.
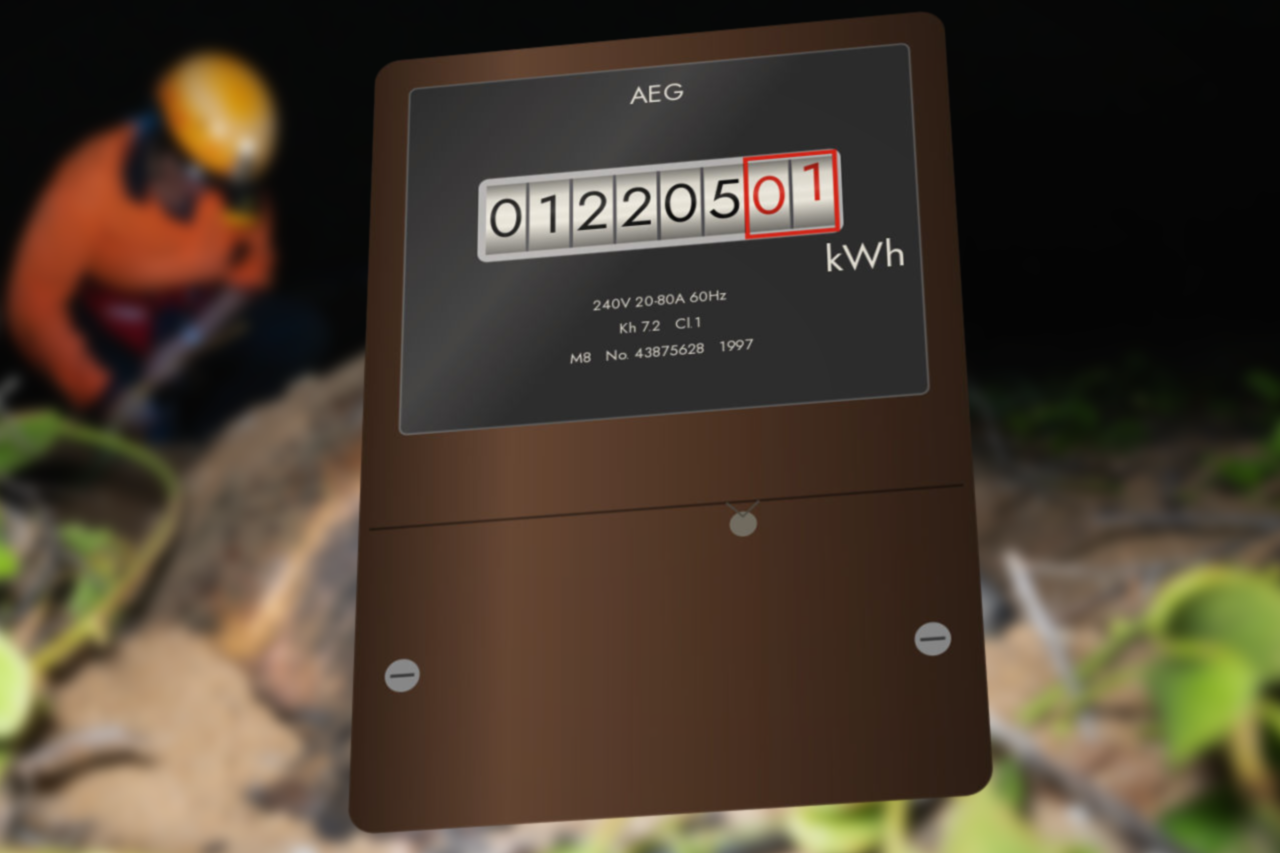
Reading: 12205.01 kWh
